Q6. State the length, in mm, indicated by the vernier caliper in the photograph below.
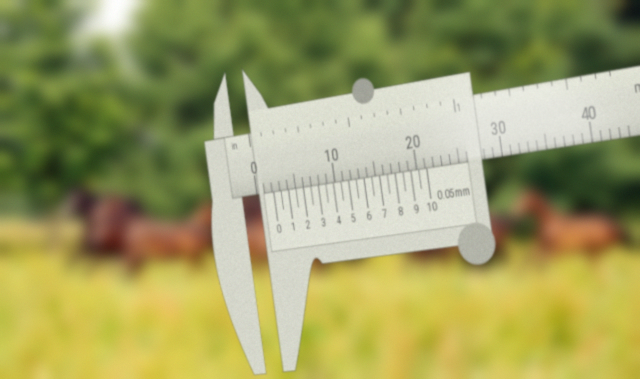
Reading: 2.2 mm
